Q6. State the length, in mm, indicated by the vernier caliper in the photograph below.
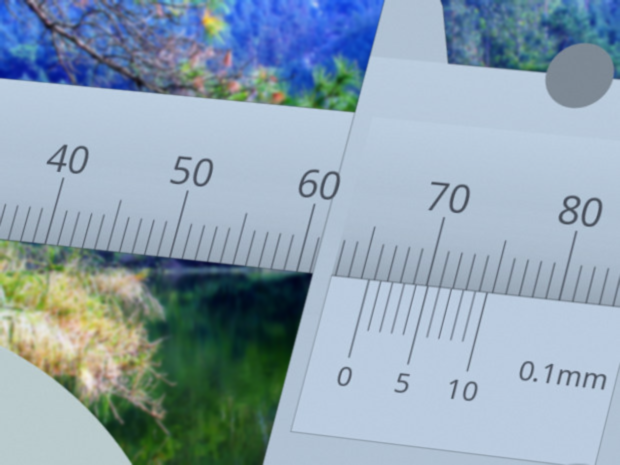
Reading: 65.6 mm
